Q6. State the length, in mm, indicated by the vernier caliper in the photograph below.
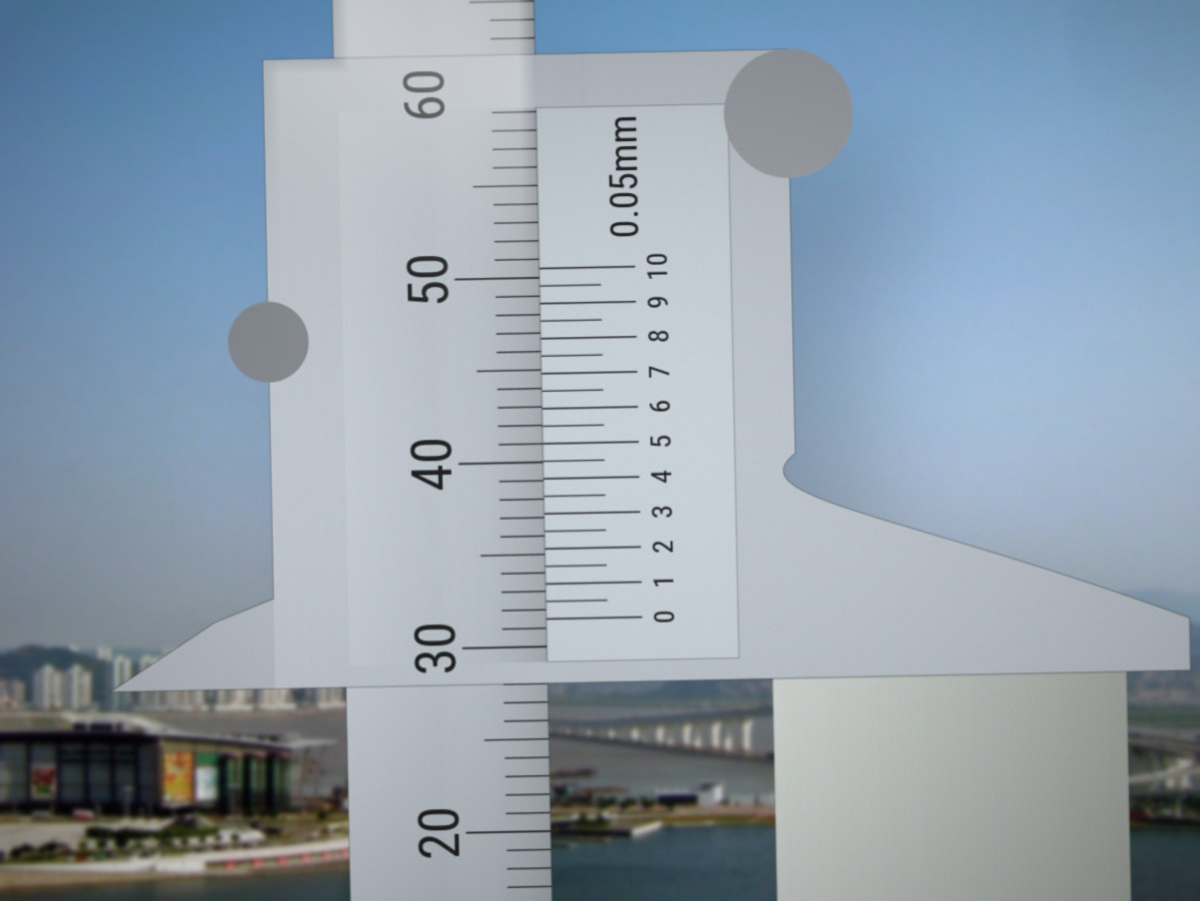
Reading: 31.5 mm
